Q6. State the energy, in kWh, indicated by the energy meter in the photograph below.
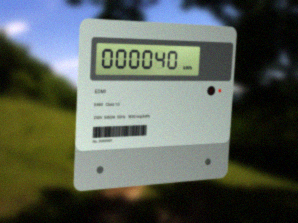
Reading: 40 kWh
